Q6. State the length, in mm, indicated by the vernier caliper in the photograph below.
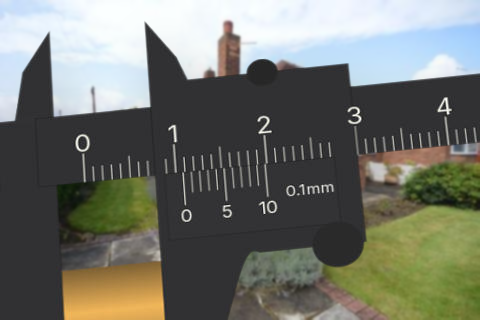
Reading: 10.8 mm
